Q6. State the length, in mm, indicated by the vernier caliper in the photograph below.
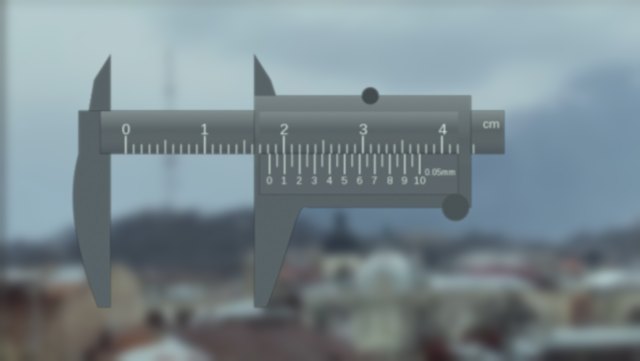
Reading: 18.2 mm
